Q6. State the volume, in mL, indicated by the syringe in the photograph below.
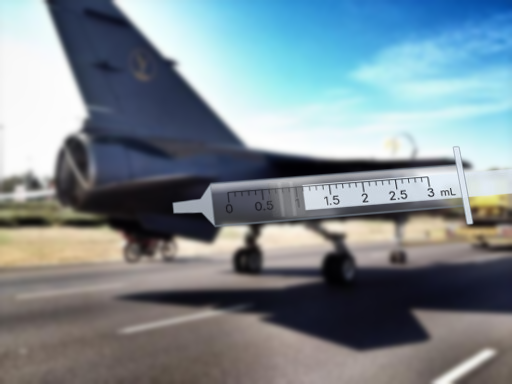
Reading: 0.6 mL
